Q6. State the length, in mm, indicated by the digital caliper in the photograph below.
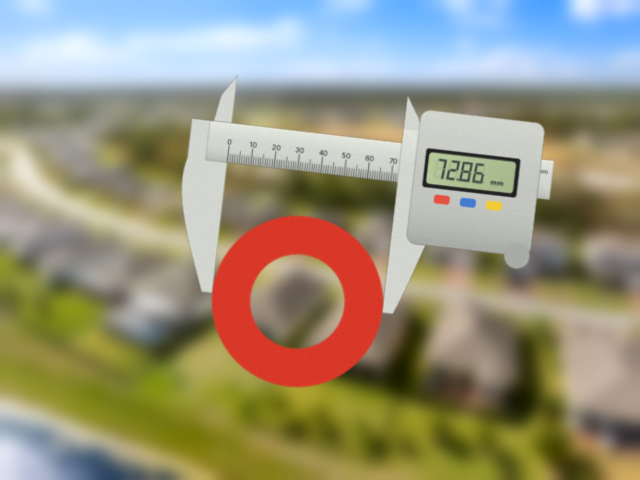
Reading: 72.86 mm
